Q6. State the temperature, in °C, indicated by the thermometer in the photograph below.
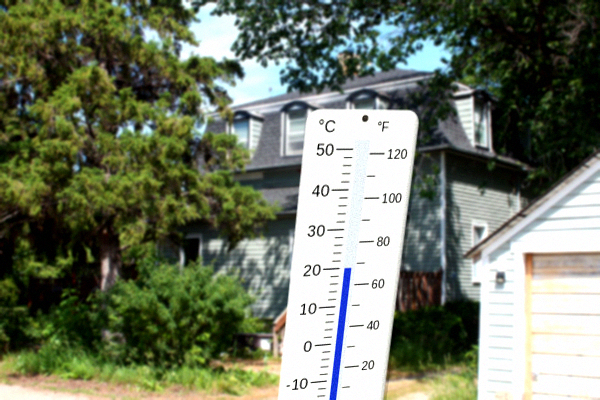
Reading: 20 °C
